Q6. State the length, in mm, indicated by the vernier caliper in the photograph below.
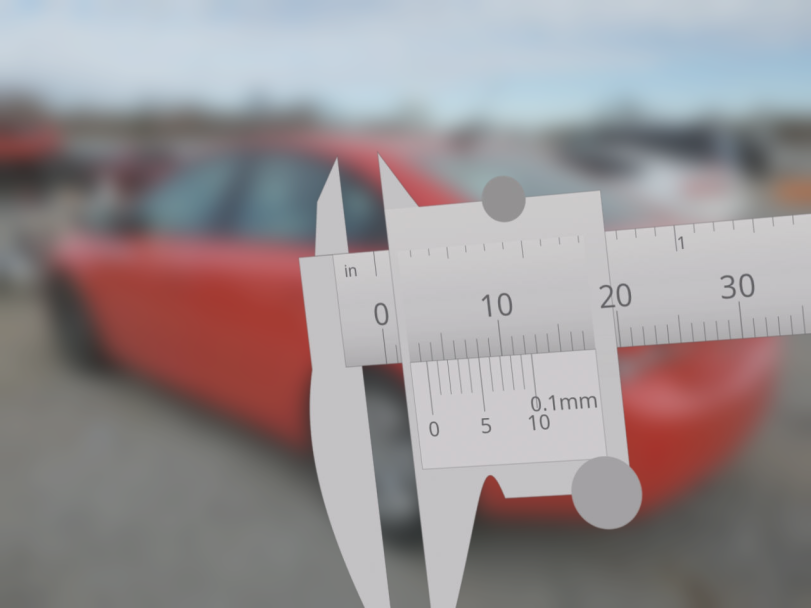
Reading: 3.5 mm
